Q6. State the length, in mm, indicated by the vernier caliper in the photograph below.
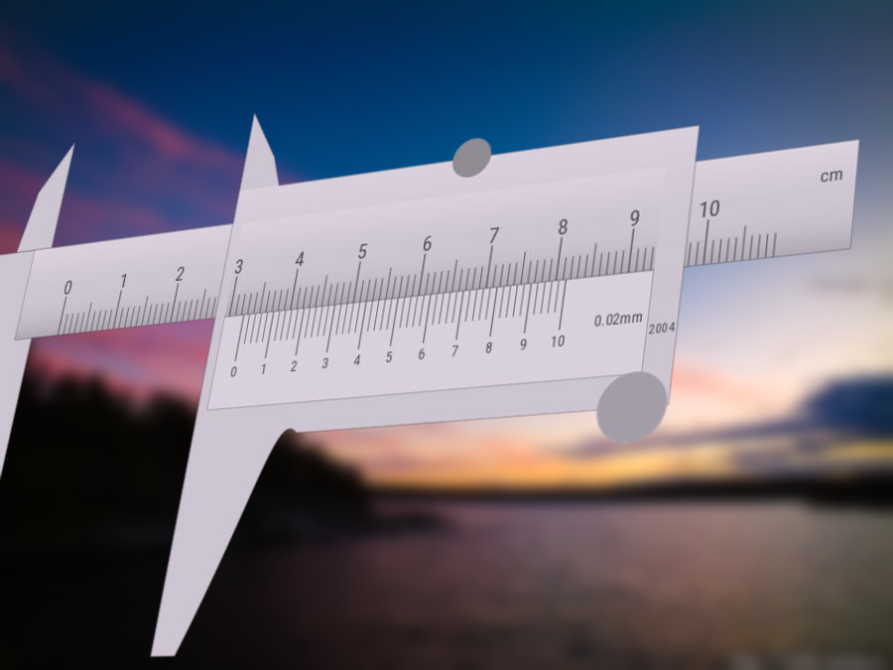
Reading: 32.4 mm
